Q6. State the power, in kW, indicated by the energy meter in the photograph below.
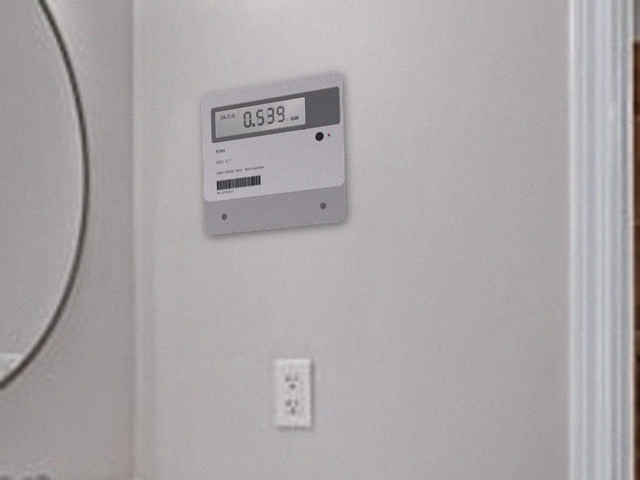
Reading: 0.539 kW
